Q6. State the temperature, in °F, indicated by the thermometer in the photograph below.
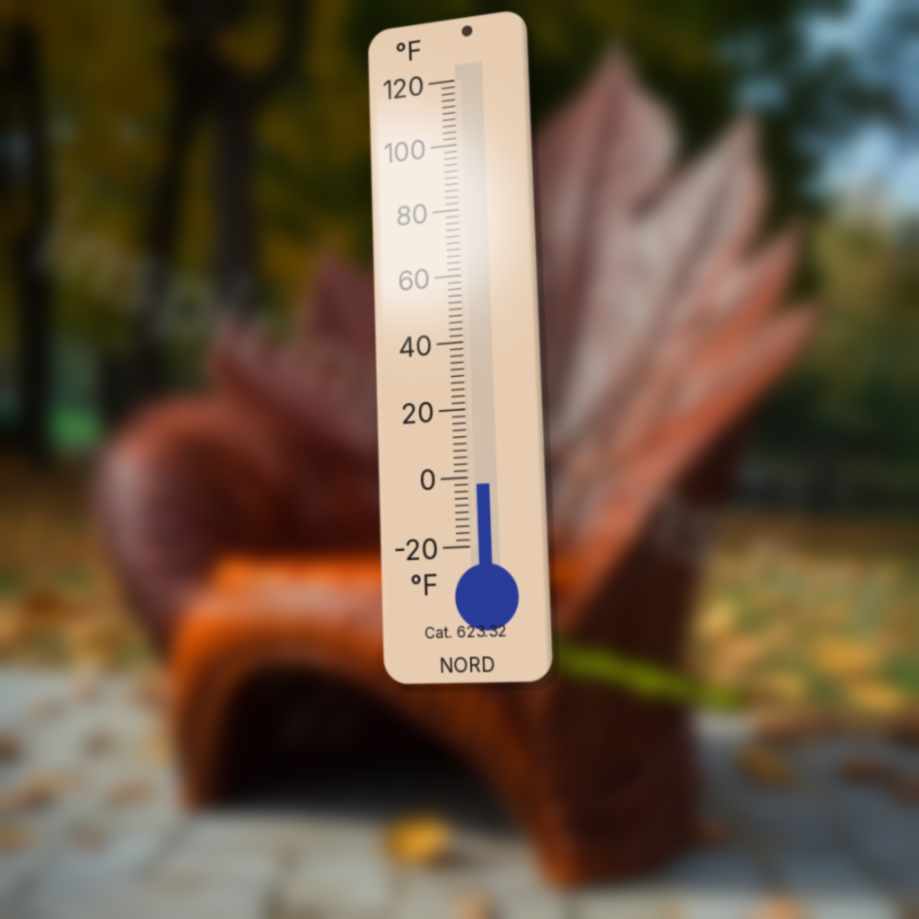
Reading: -2 °F
